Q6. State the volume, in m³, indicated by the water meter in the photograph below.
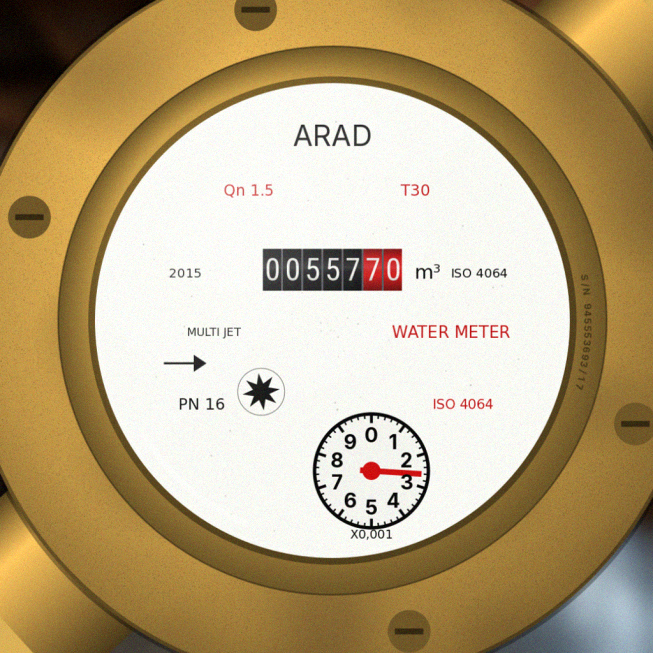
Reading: 557.702 m³
